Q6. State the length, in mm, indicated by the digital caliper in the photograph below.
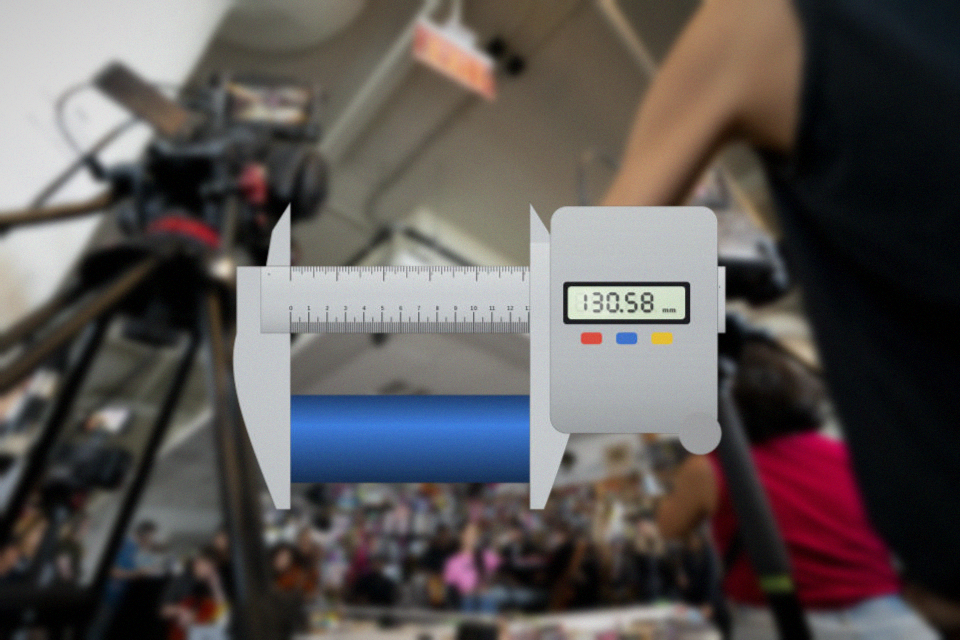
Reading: 130.58 mm
